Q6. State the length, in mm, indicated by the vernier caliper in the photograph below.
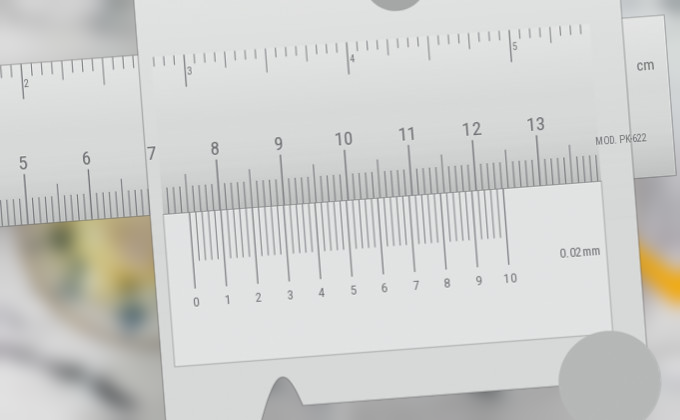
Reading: 75.2 mm
